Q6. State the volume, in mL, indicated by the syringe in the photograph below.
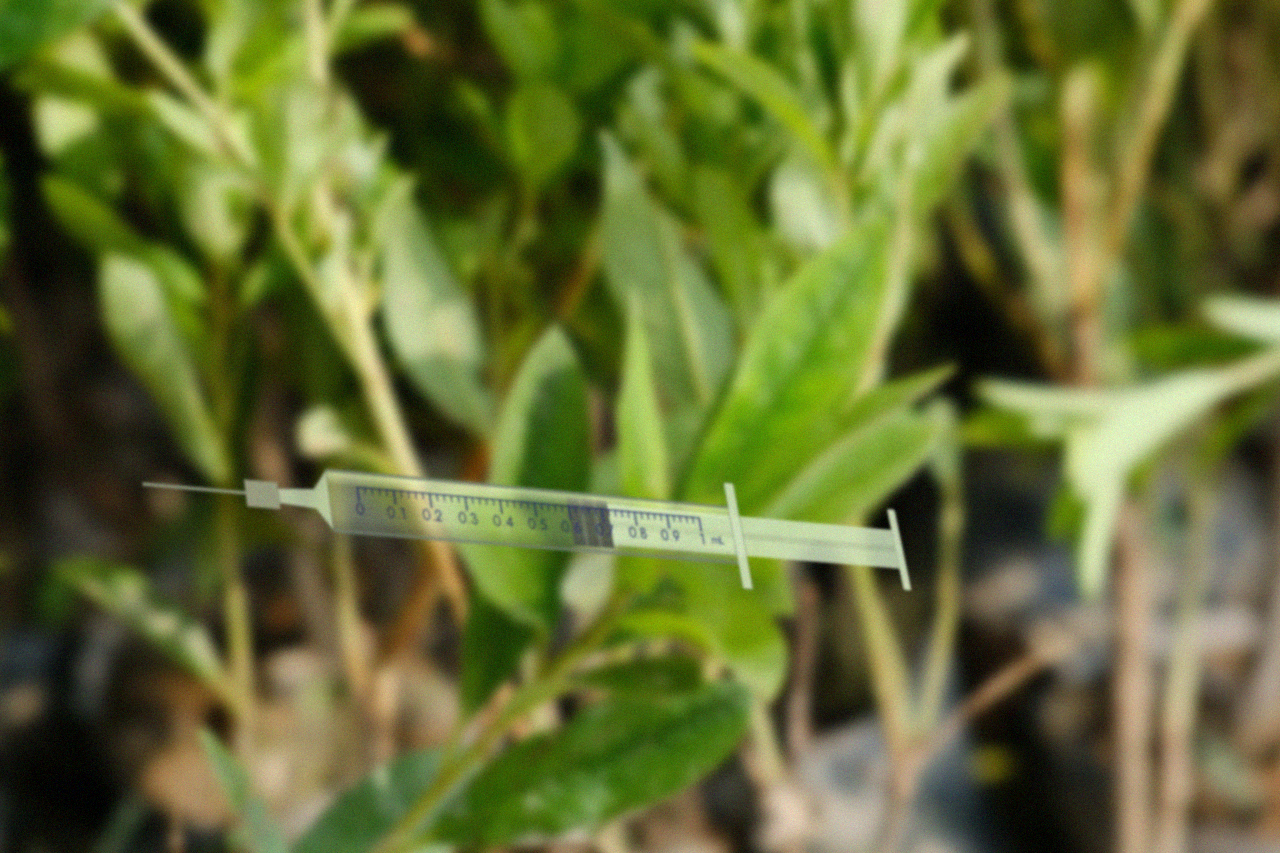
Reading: 0.6 mL
